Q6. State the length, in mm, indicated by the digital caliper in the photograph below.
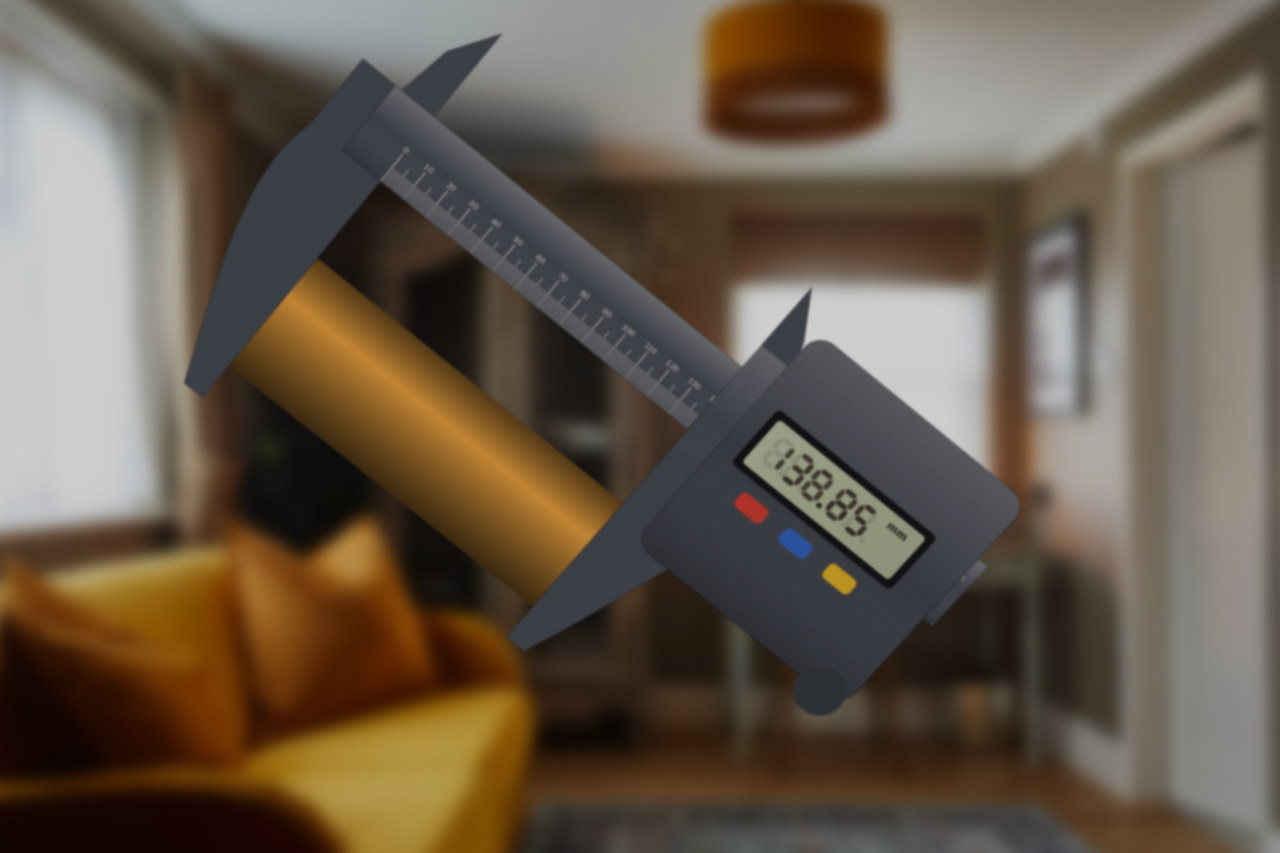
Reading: 138.85 mm
